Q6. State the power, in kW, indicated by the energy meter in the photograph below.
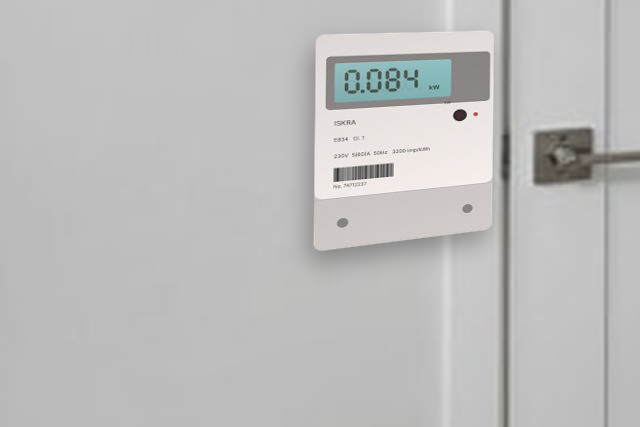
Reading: 0.084 kW
